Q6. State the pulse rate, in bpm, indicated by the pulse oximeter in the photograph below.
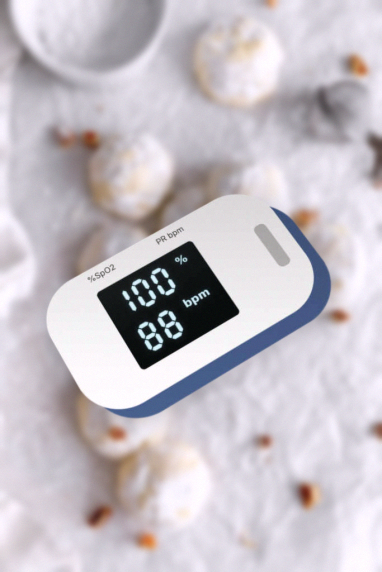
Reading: 88 bpm
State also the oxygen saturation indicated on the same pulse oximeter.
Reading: 100 %
